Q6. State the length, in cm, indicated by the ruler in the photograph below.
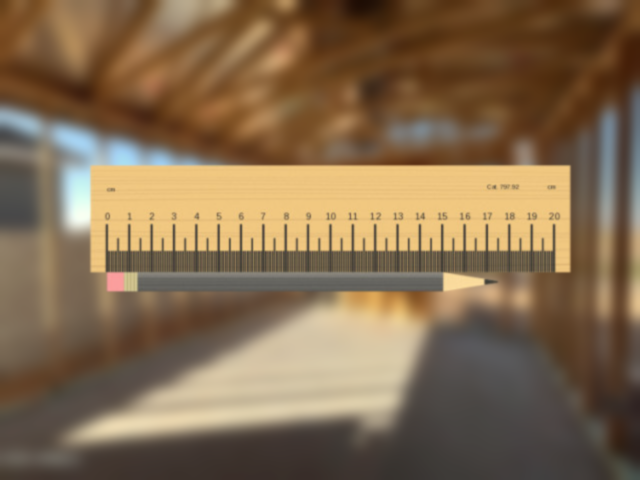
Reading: 17.5 cm
